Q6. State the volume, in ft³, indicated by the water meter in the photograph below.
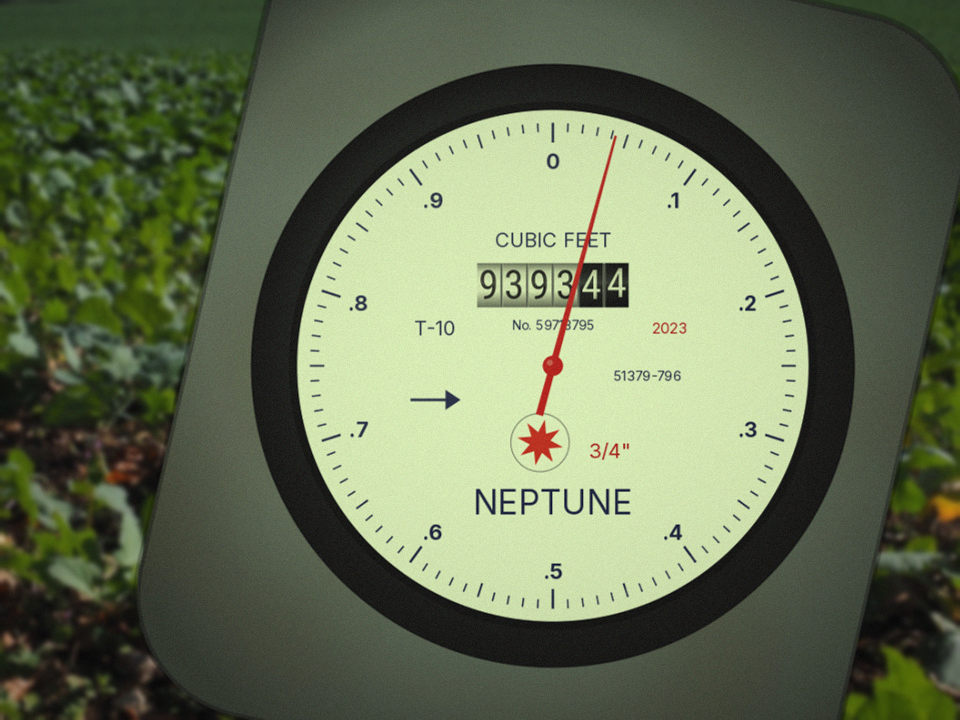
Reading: 939344.04 ft³
